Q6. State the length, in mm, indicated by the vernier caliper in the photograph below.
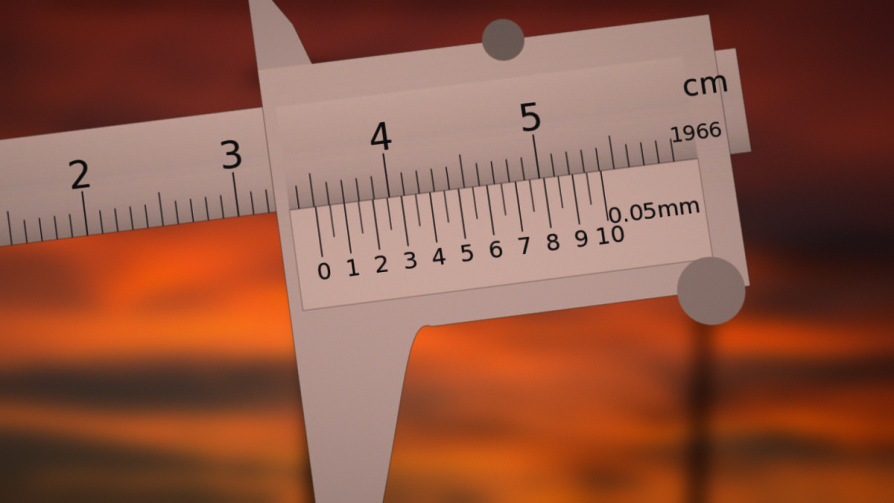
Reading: 35.1 mm
